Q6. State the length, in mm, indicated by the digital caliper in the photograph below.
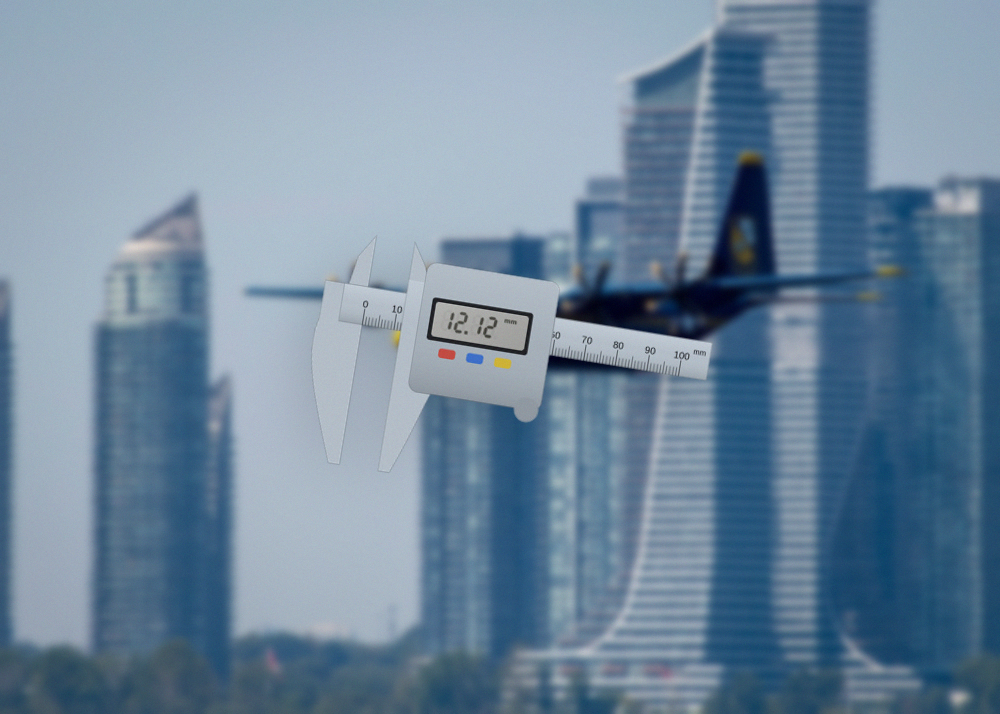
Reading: 12.12 mm
